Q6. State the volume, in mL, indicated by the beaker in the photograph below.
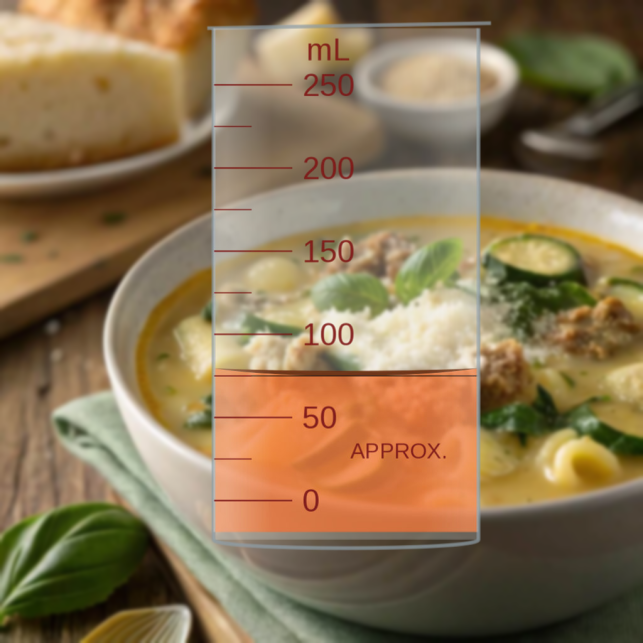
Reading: 75 mL
